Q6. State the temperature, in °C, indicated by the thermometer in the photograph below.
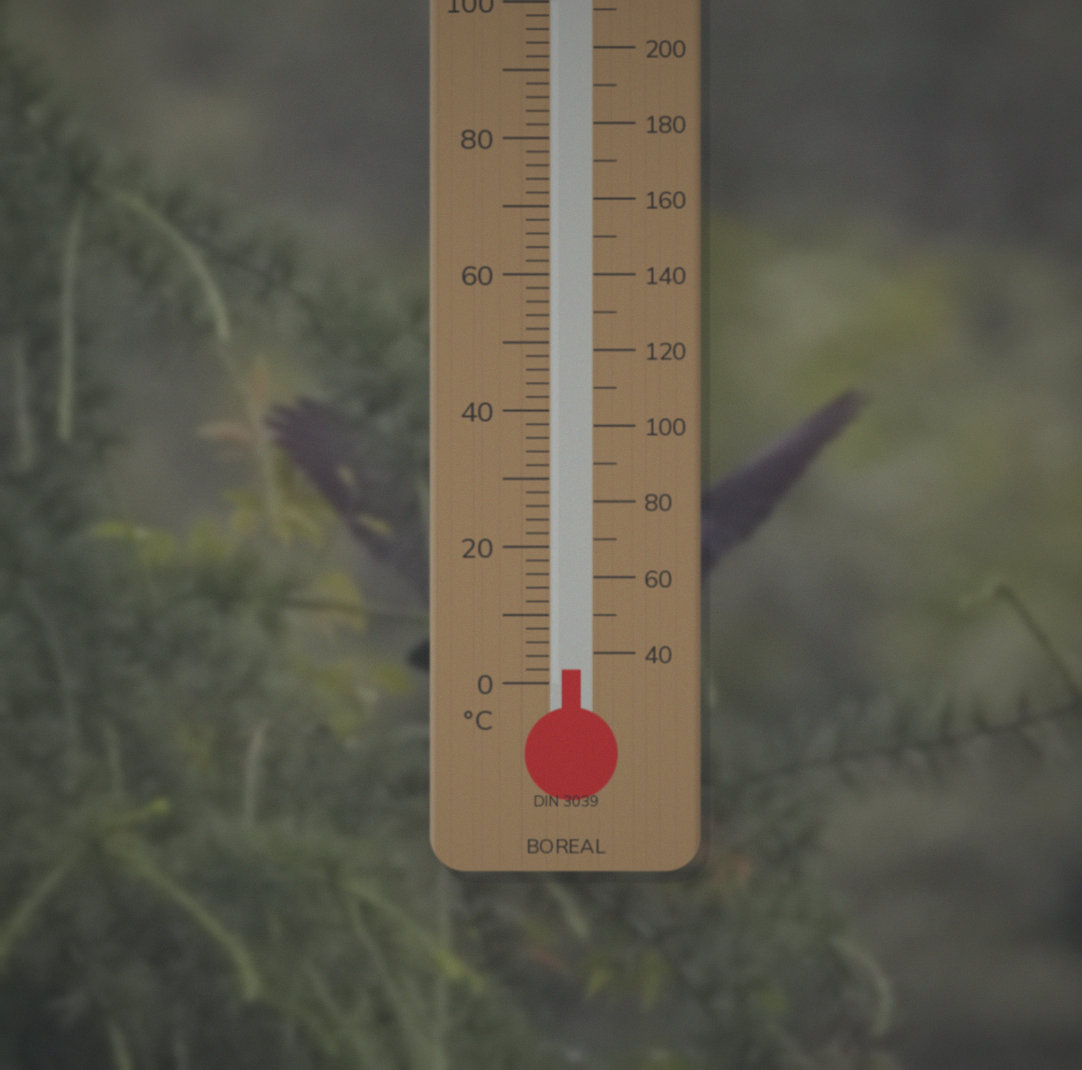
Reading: 2 °C
